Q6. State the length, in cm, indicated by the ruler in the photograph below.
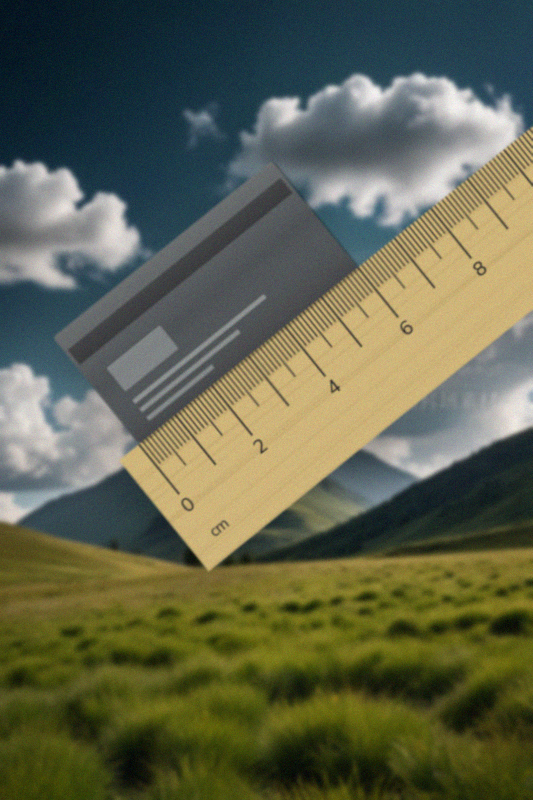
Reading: 6 cm
